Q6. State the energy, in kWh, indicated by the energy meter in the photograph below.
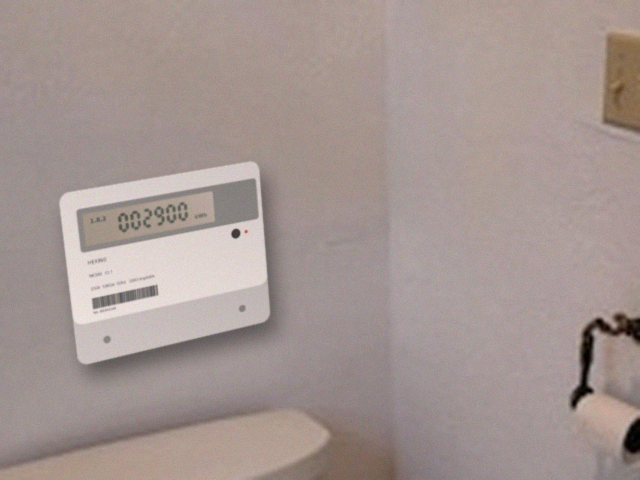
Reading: 2900 kWh
